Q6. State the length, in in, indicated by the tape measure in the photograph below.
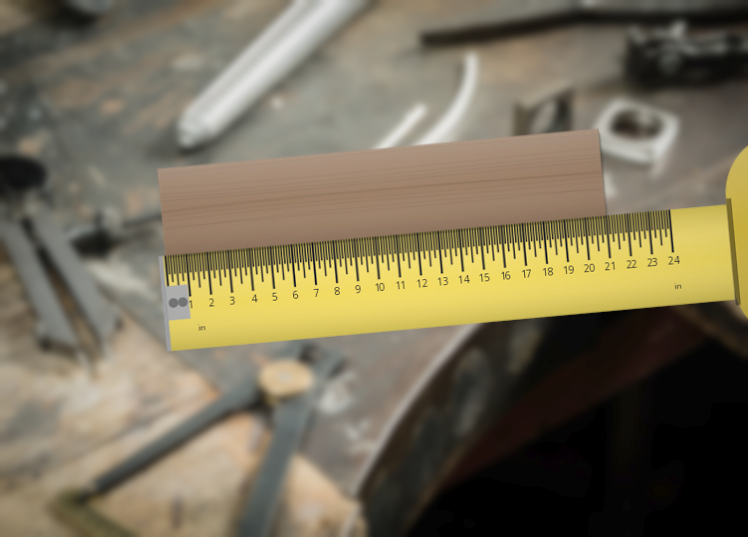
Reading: 21 in
